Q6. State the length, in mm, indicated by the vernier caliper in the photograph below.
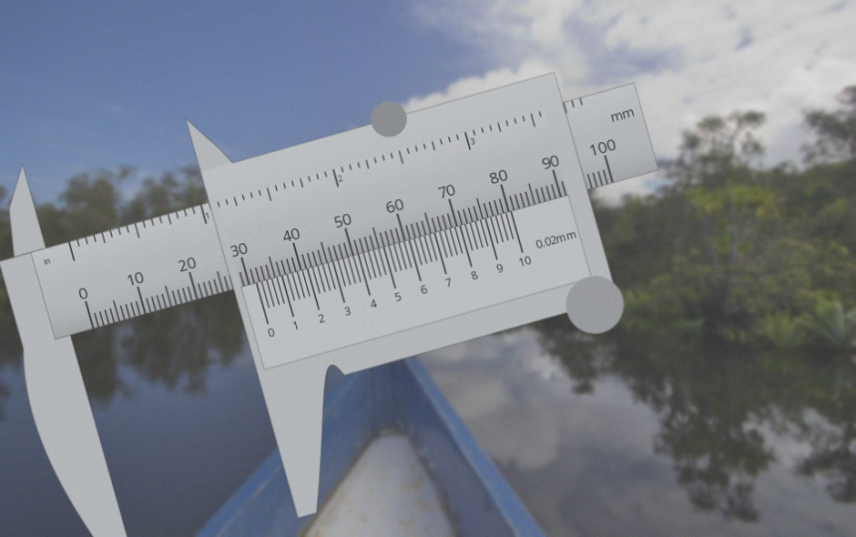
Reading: 31.4 mm
